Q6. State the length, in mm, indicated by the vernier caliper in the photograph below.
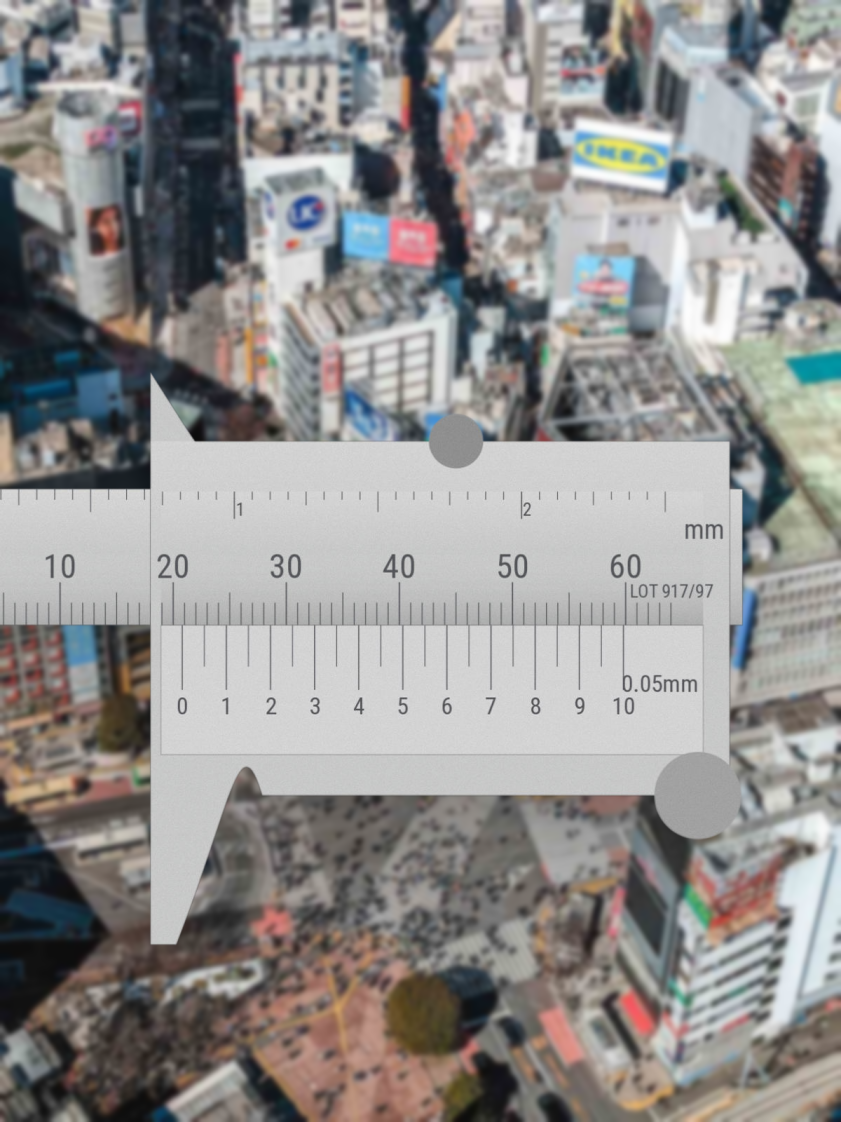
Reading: 20.8 mm
